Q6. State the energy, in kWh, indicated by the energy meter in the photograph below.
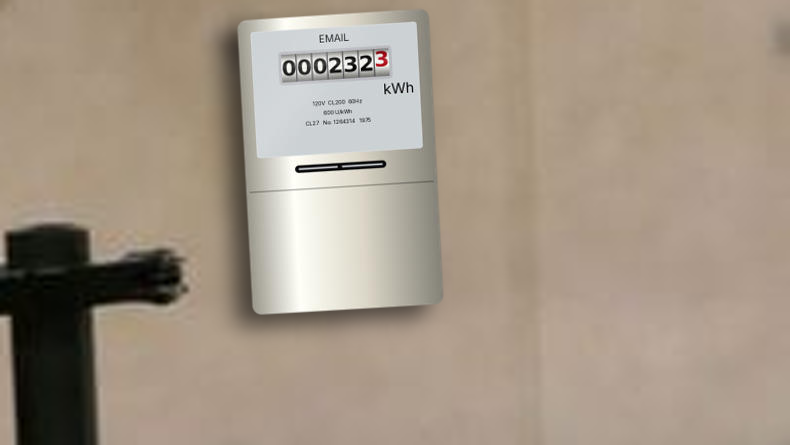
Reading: 232.3 kWh
